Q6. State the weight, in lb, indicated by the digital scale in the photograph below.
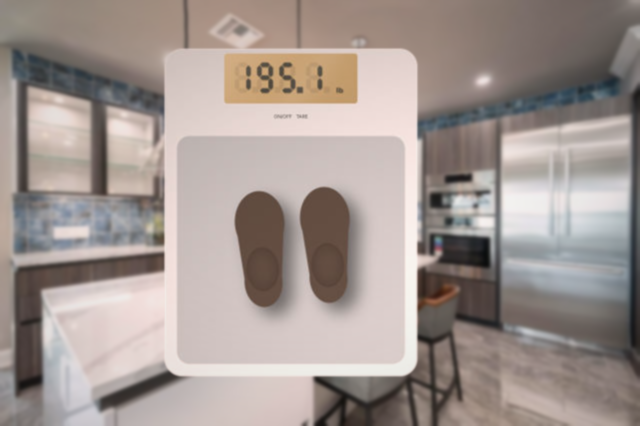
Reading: 195.1 lb
